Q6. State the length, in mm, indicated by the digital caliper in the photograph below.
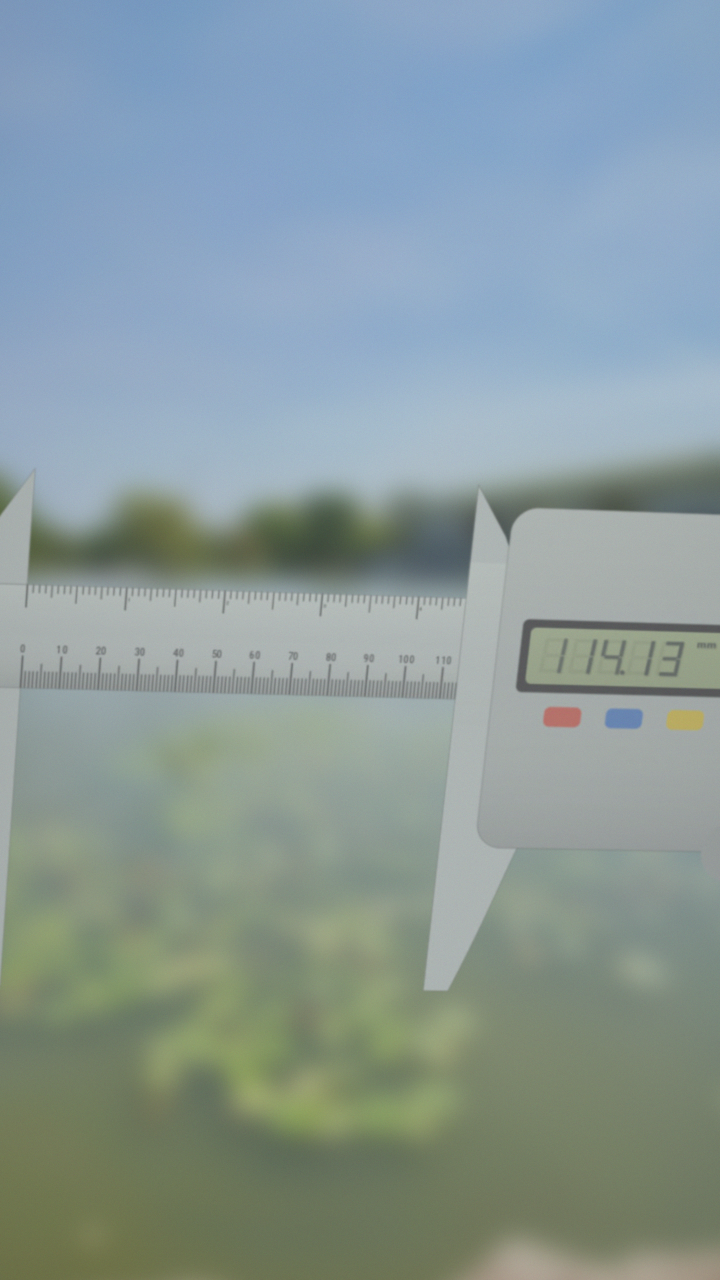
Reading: 114.13 mm
